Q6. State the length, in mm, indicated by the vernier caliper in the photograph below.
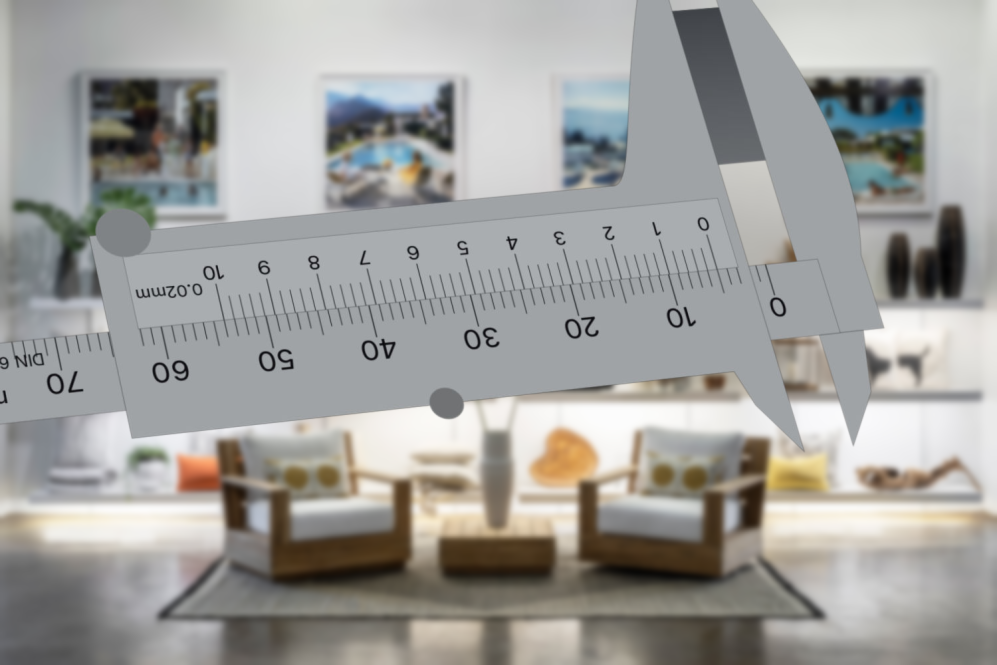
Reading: 5.0 mm
